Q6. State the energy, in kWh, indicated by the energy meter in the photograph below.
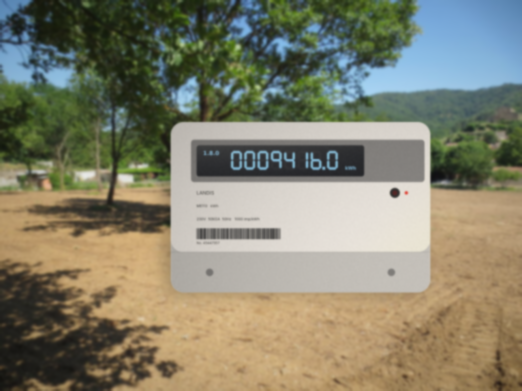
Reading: 9416.0 kWh
